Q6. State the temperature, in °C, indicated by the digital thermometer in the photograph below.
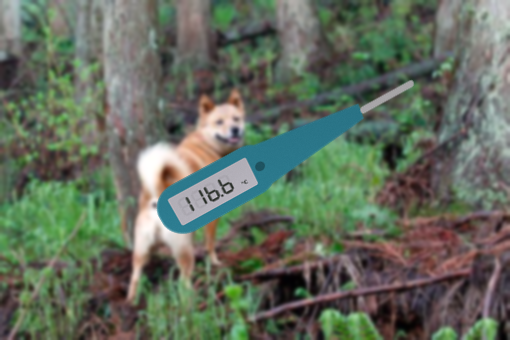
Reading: 116.6 °C
